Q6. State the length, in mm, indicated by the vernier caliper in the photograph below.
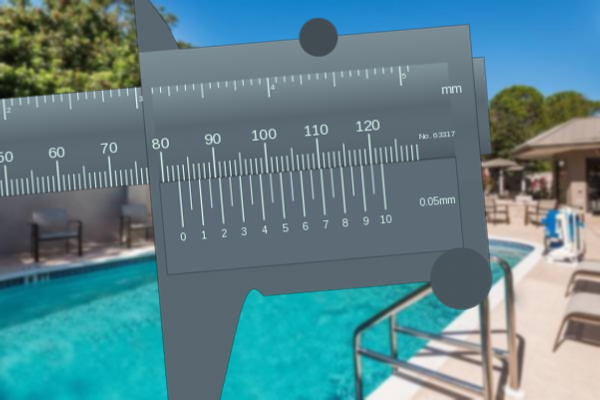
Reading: 83.0 mm
